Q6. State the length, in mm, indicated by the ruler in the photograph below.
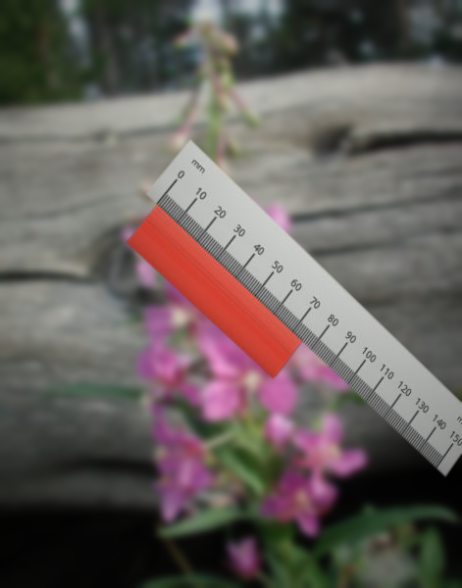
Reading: 75 mm
